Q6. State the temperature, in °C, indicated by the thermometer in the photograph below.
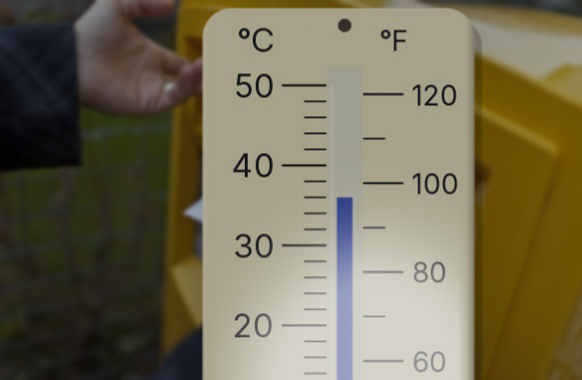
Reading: 36 °C
